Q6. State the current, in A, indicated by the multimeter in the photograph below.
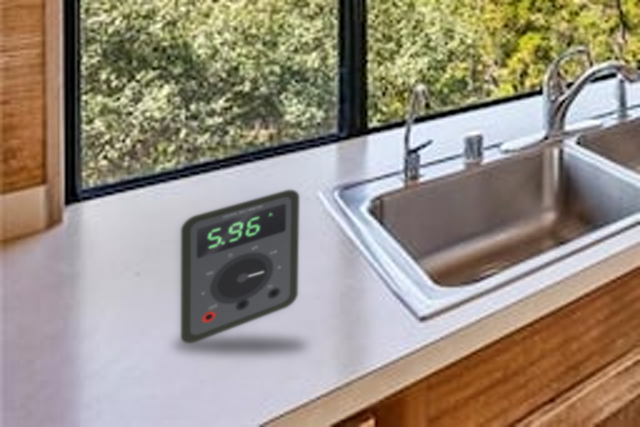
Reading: 5.96 A
